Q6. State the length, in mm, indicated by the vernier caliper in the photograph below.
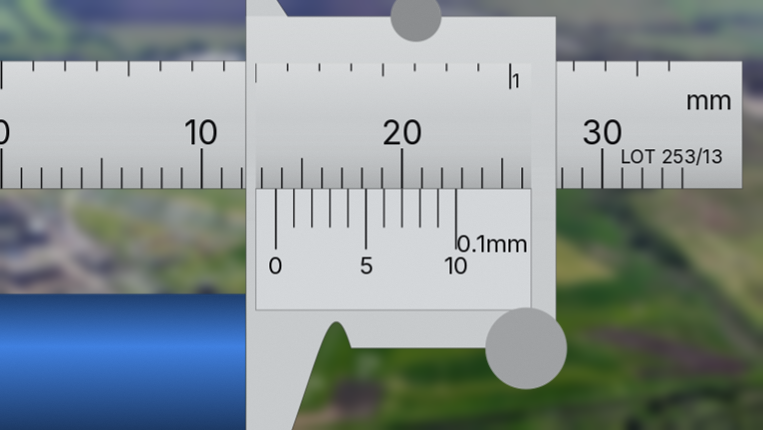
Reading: 13.7 mm
